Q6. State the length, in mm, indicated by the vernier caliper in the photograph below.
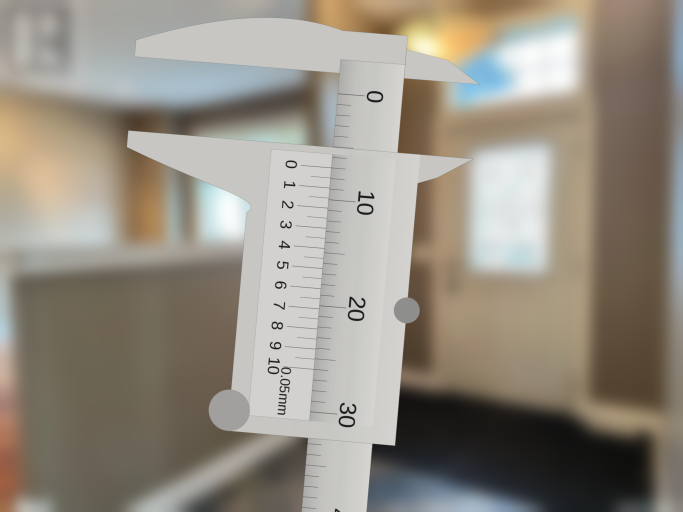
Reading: 7.0 mm
